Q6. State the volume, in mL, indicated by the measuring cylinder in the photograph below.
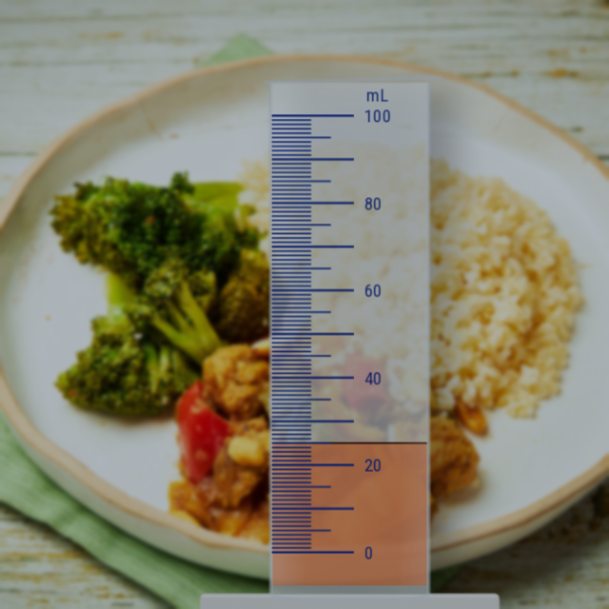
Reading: 25 mL
